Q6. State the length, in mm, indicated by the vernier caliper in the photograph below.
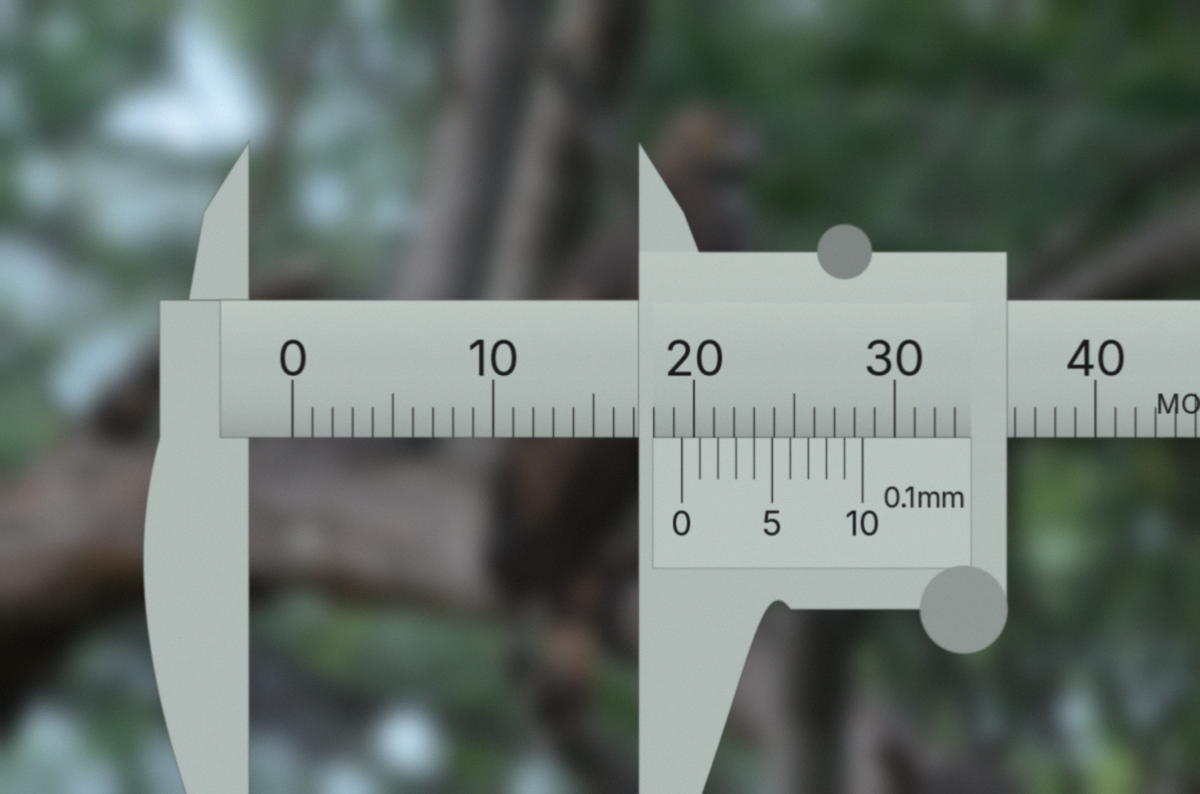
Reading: 19.4 mm
